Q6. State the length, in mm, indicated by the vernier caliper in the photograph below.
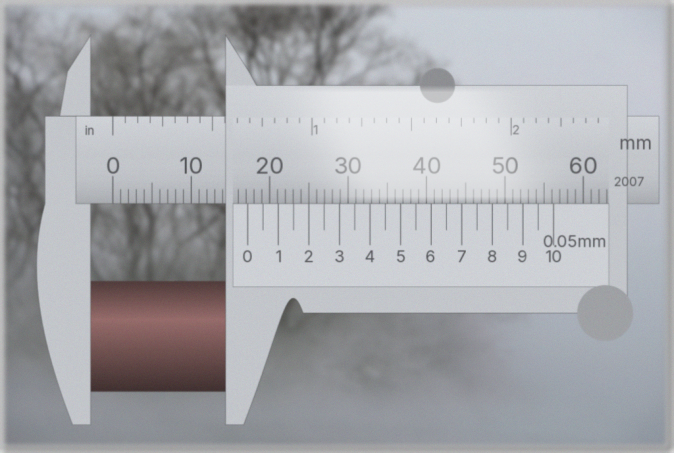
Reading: 17.2 mm
